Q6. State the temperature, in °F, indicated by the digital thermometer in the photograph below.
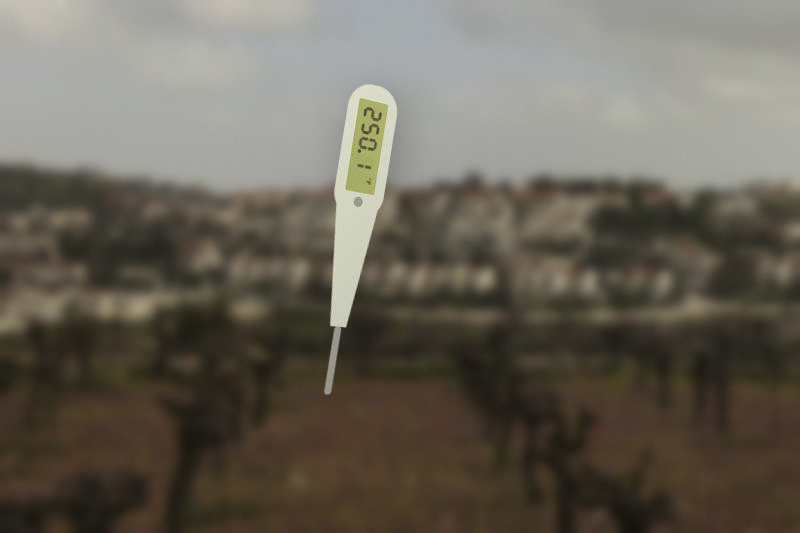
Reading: 250.1 °F
